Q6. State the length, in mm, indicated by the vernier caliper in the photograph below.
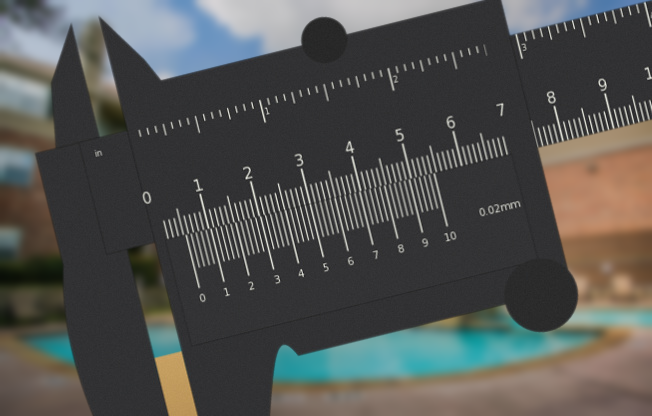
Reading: 5.5 mm
